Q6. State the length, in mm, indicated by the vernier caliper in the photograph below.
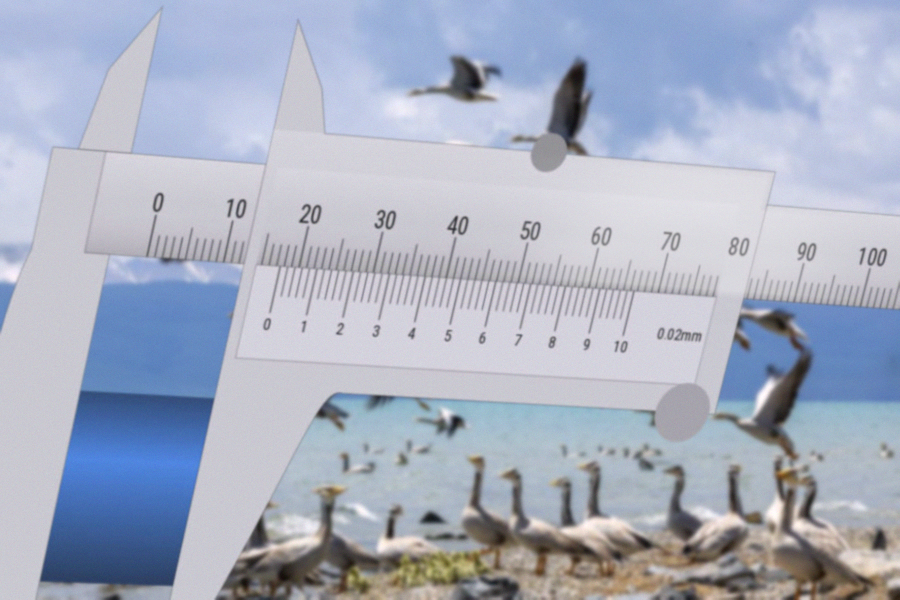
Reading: 17.5 mm
